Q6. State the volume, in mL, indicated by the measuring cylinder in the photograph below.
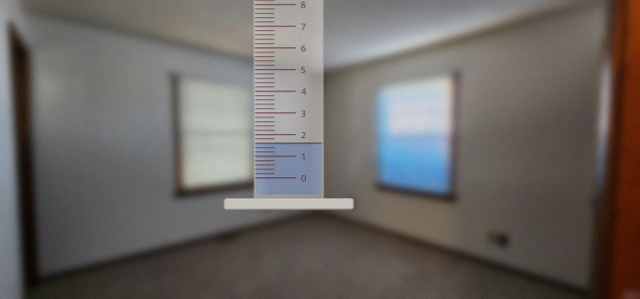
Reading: 1.6 mL
